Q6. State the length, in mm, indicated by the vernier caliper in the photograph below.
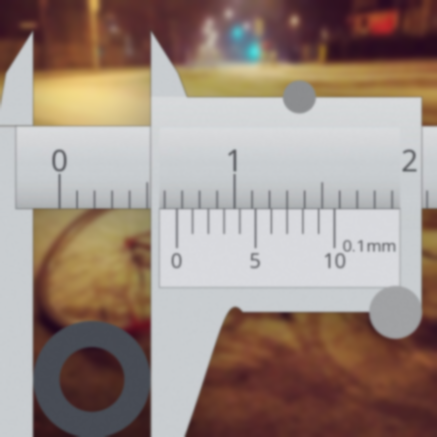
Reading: 6.7 mm
